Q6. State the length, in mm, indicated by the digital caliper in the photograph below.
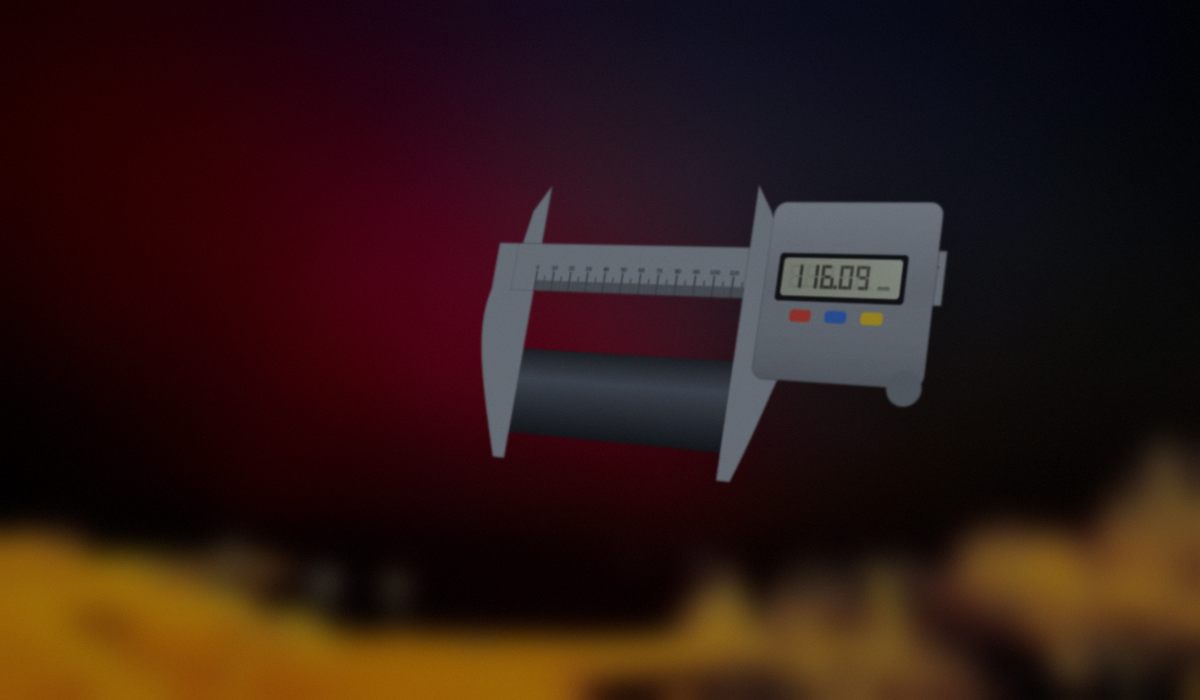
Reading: 116.09 mm
